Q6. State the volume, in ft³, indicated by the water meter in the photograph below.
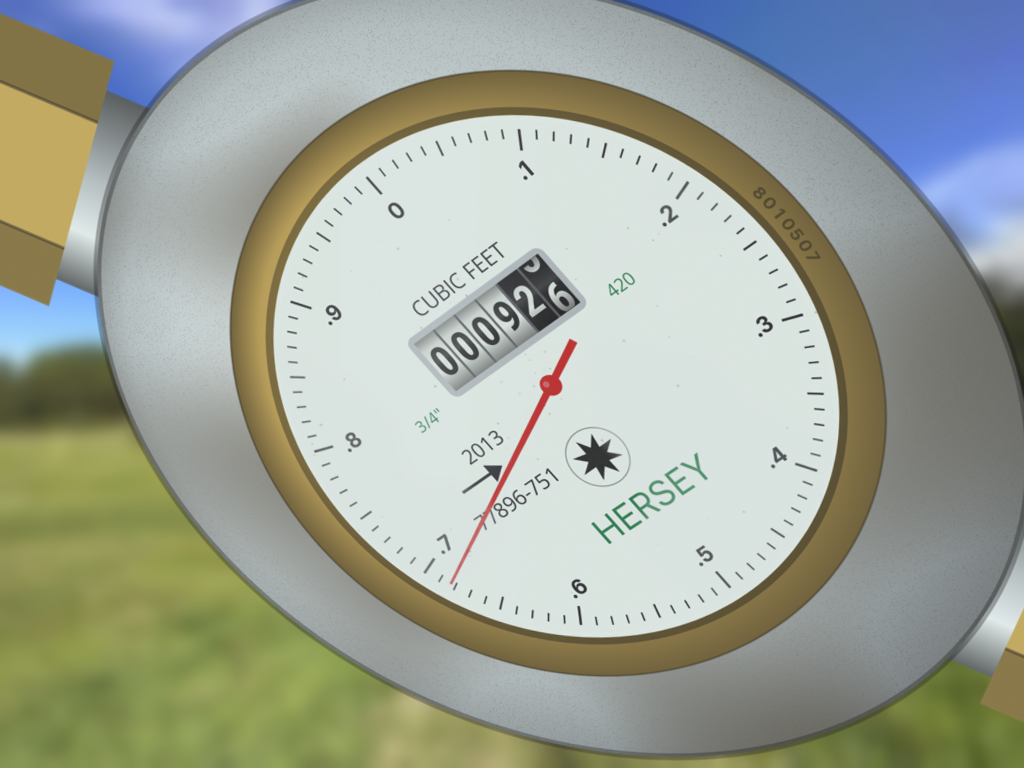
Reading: 925.68 ft³
